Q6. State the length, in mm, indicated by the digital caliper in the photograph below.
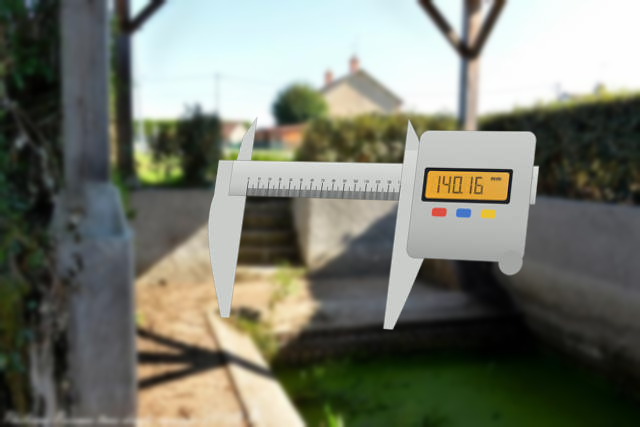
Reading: 140.16 mm
